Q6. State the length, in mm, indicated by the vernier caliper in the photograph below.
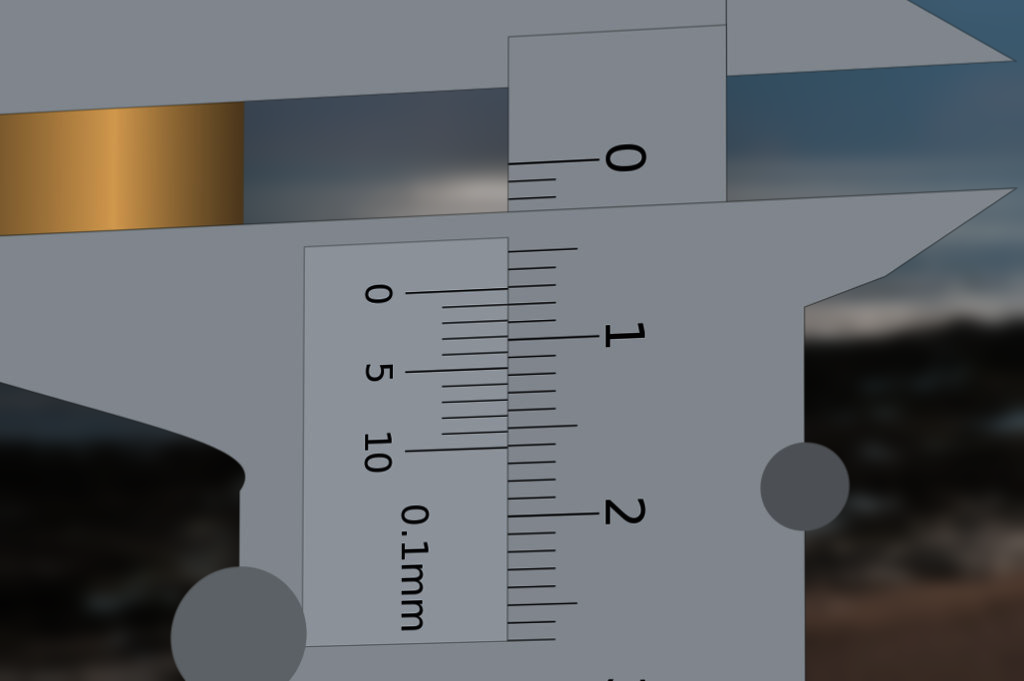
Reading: 7.1 mm
